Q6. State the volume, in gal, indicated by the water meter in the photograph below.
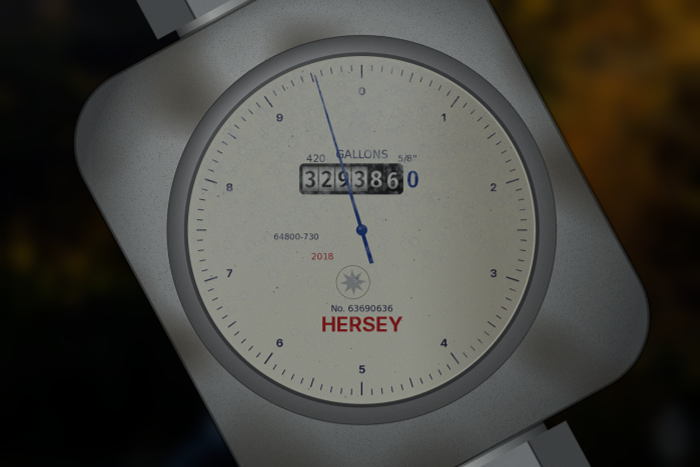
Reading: 3293859.5 gal
